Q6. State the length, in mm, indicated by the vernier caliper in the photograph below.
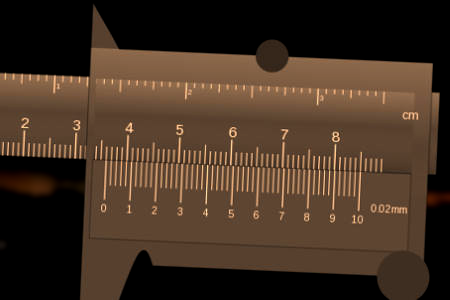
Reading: 36.0 mm
